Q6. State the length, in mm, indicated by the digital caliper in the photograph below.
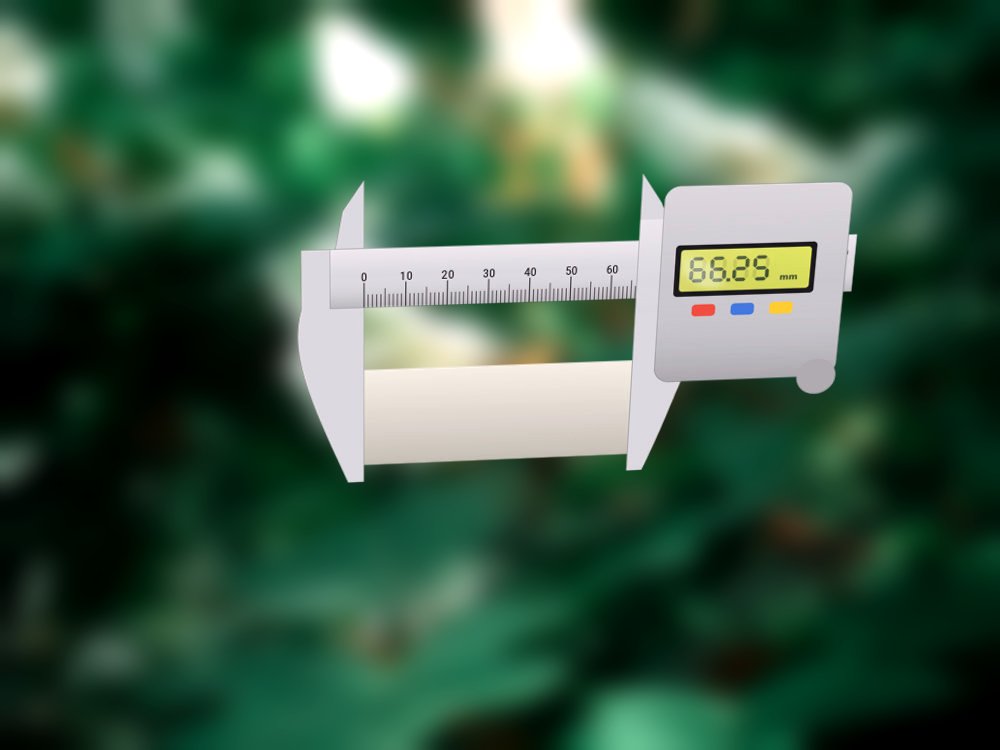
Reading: 66.25 mm
